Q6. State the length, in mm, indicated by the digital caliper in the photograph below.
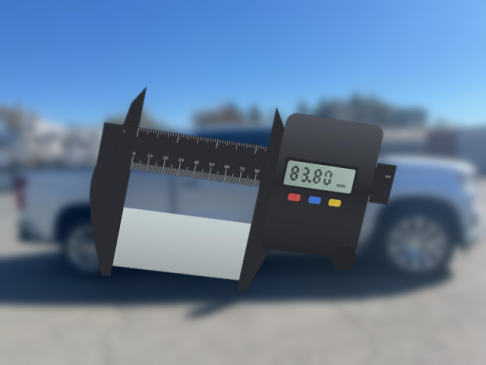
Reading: 83.80 mm
